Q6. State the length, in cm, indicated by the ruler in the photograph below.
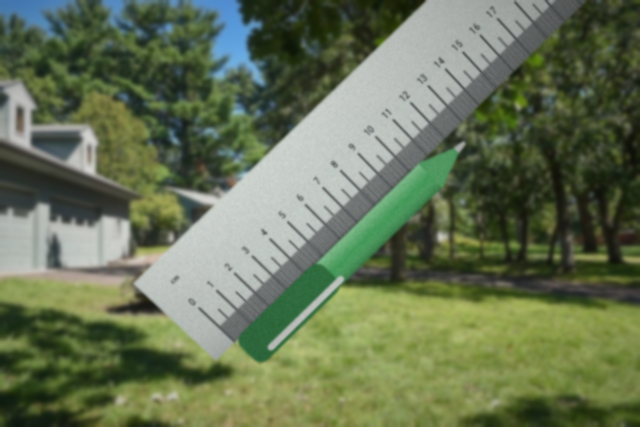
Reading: 12.5 cm
